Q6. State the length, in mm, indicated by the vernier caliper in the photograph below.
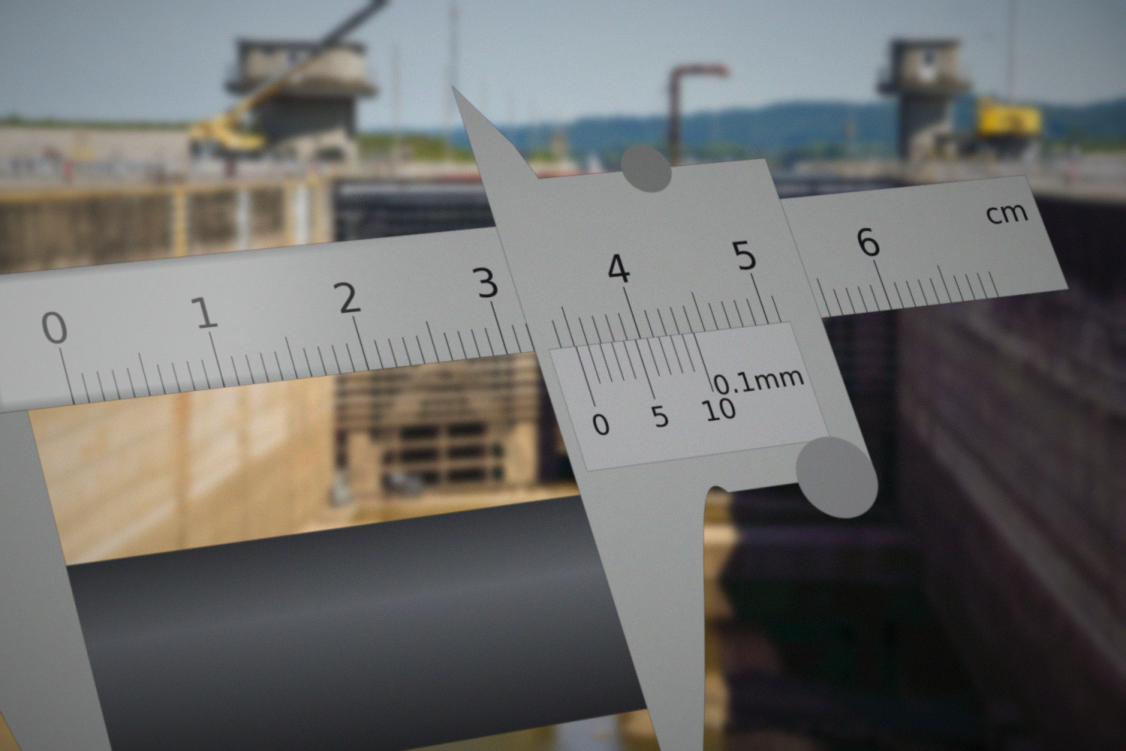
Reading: 35.1 mm
